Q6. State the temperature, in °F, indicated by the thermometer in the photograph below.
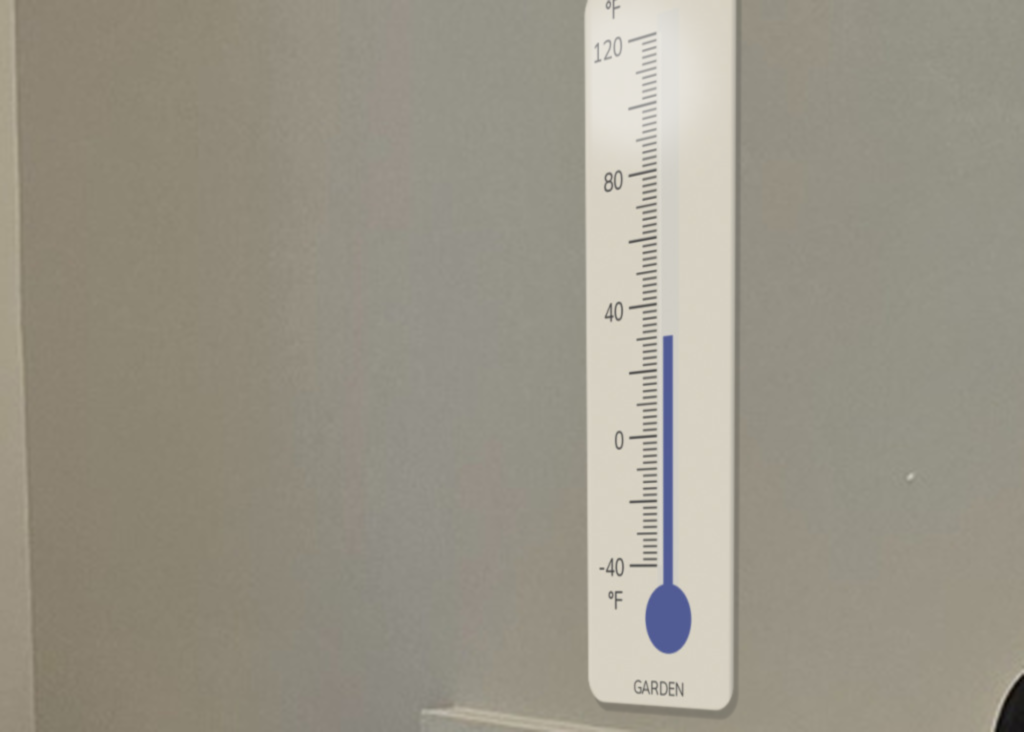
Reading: 30 °F
